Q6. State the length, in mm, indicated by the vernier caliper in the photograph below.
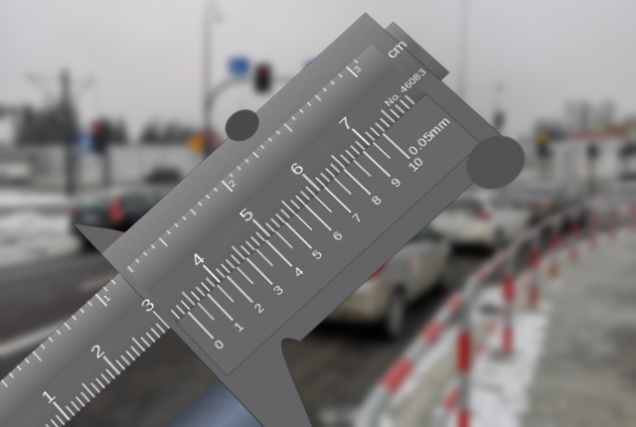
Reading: 33.6 mm
